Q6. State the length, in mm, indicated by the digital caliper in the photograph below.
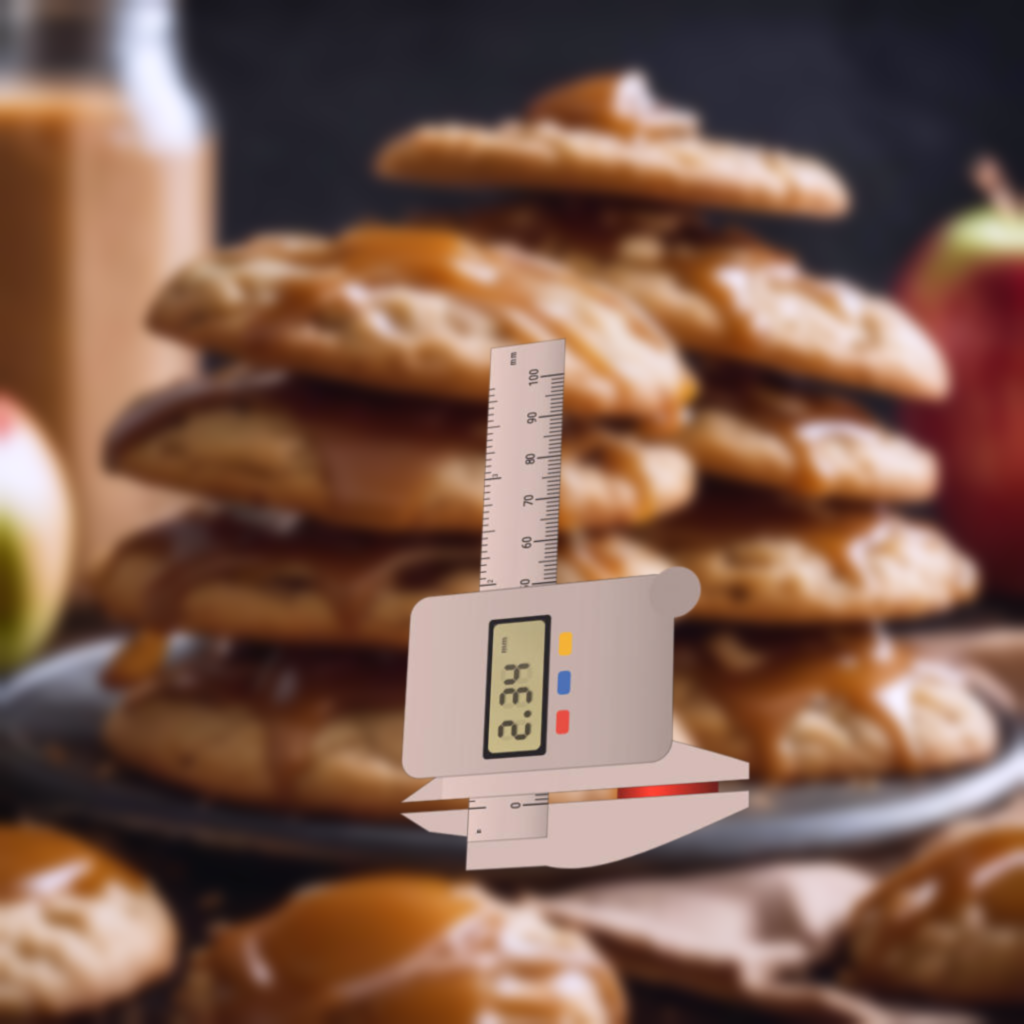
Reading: 2.34 mm
